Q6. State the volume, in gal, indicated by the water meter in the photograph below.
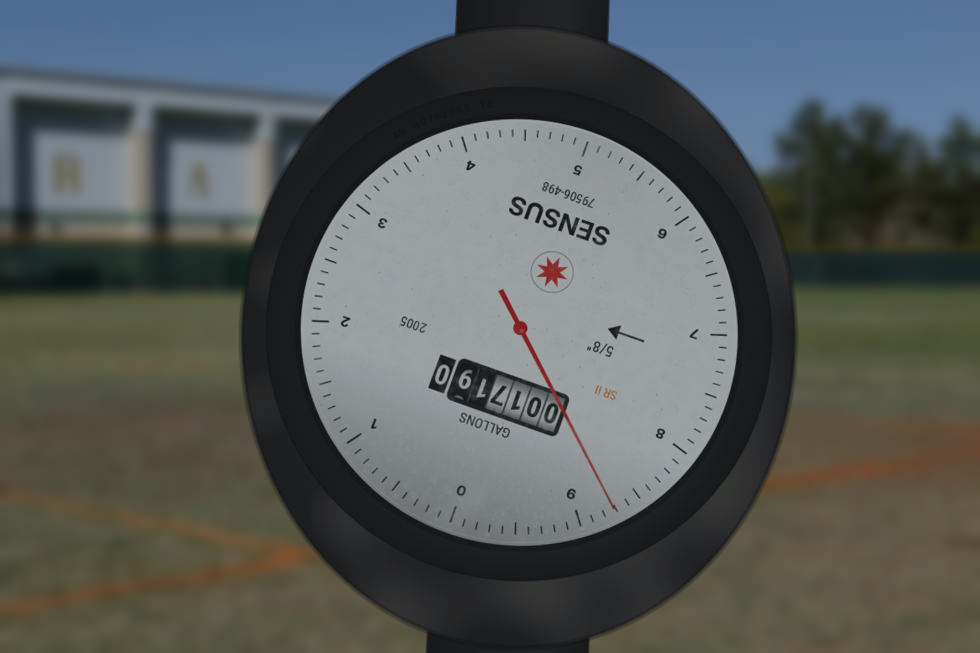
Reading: 17188.7 gal
